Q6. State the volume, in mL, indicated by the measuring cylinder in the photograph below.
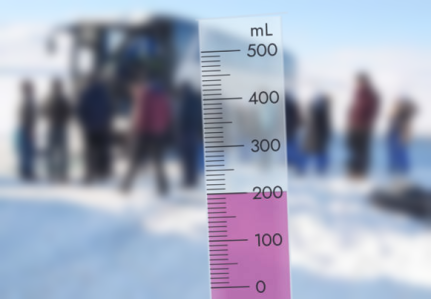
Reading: 200 mL
